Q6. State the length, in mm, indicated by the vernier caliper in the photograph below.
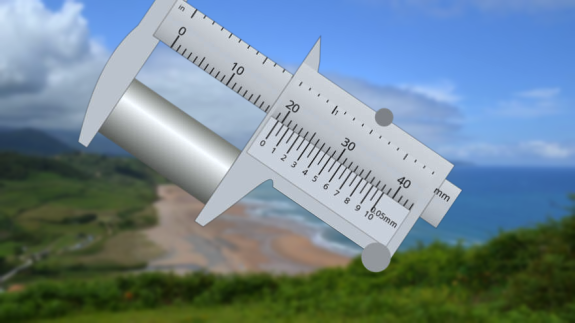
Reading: 19.4 mm
